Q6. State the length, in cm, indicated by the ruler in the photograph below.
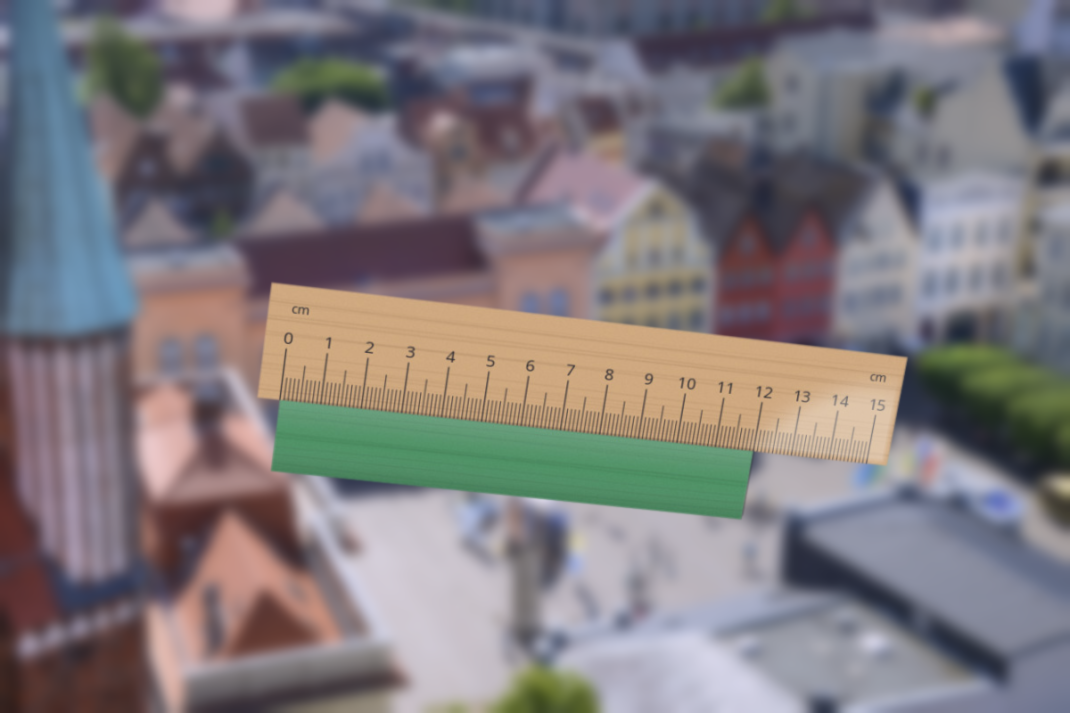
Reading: 12 cm
